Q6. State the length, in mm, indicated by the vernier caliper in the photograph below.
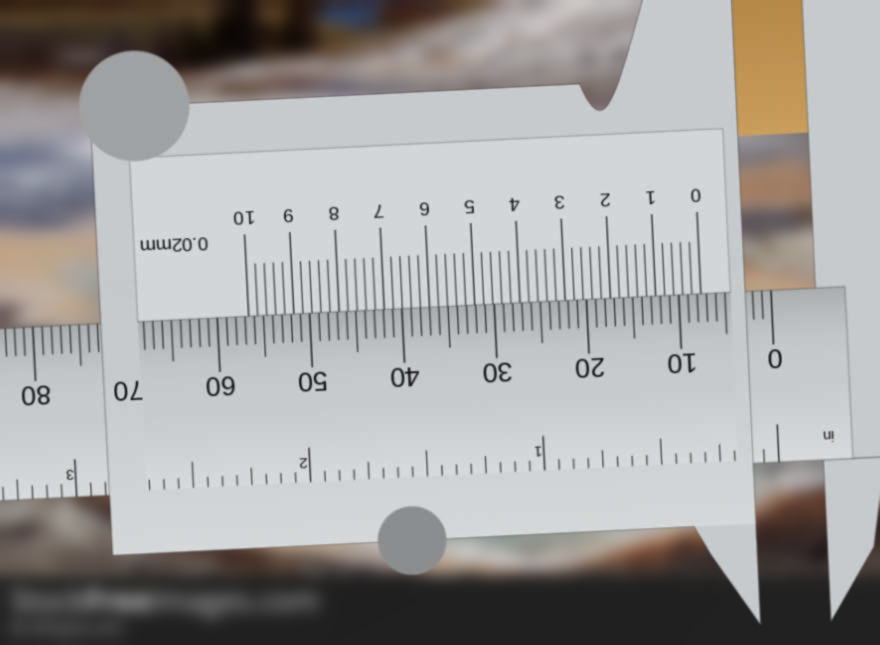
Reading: 7.6 mm
